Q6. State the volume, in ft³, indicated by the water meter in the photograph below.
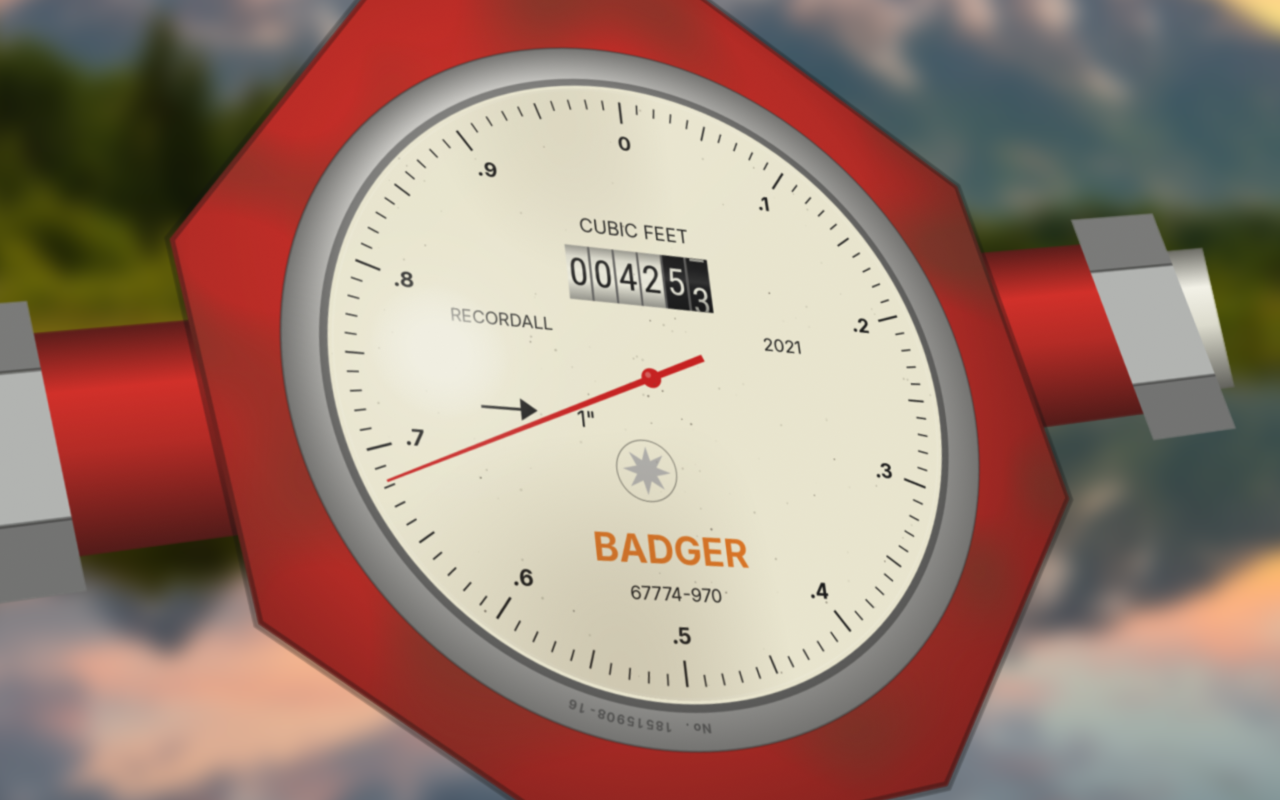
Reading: 4252.68 ft³
